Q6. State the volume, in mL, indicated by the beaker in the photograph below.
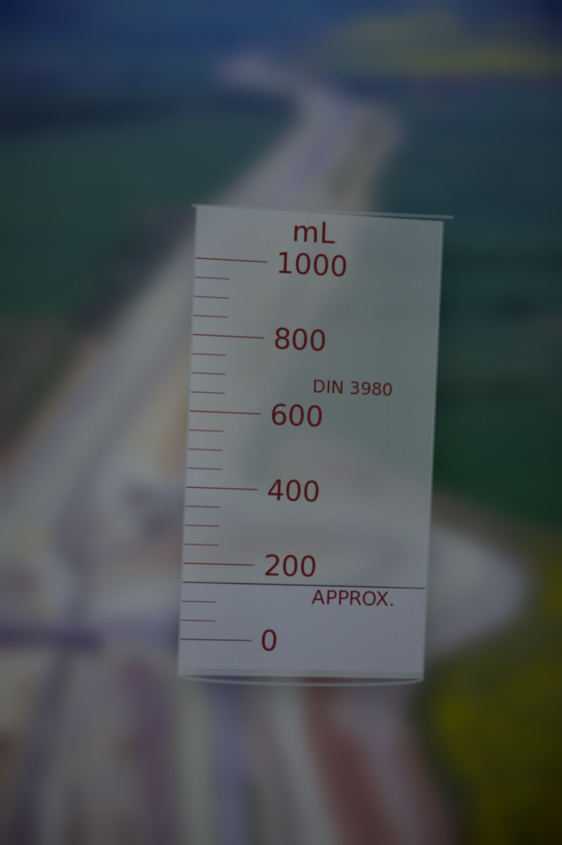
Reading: 150 mL
